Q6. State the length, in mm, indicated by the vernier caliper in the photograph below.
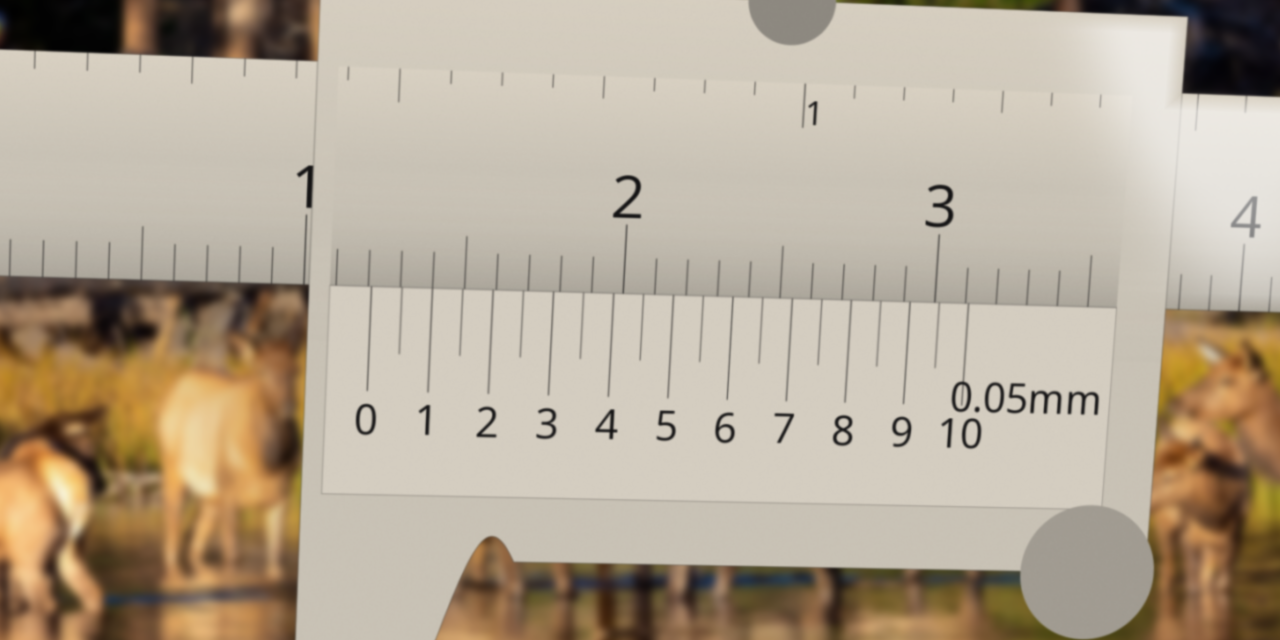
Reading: 12.10 mm
